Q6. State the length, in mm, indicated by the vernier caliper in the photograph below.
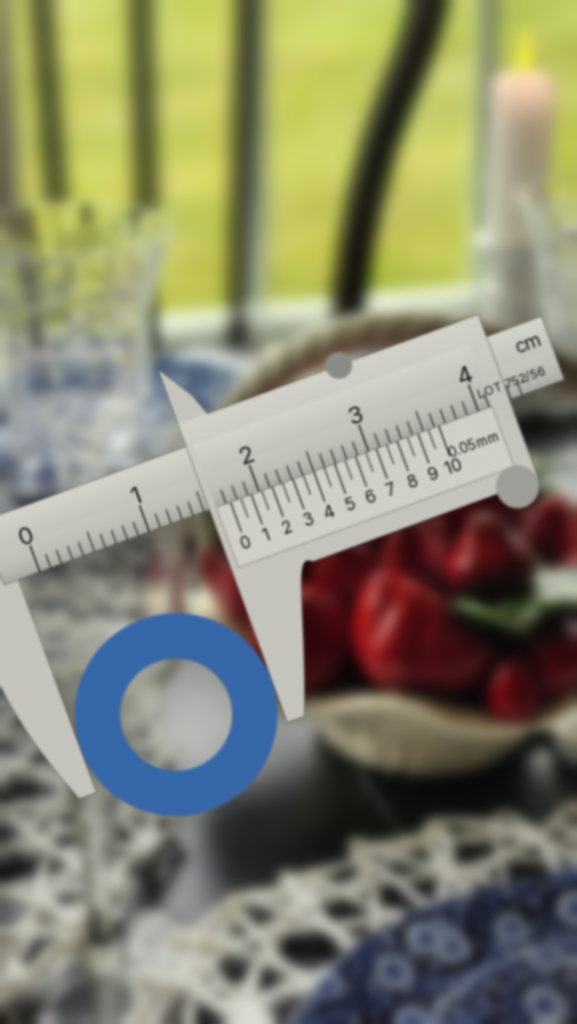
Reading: 17.4 mm
